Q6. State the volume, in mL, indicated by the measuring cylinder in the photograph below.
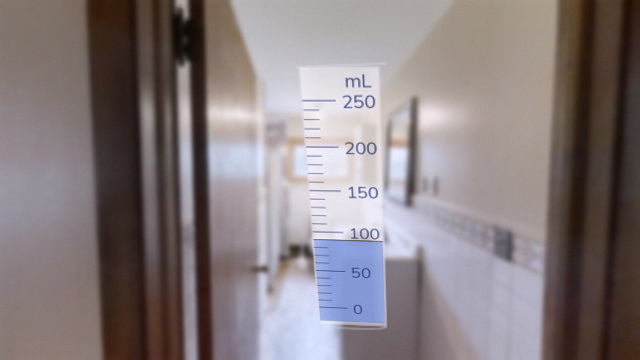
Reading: 90 mL
